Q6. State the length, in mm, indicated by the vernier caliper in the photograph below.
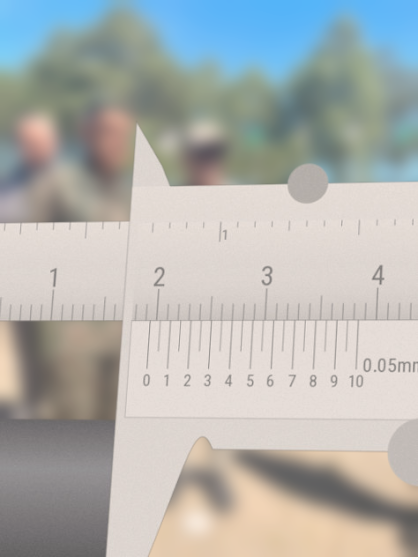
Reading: 19.4 mm
